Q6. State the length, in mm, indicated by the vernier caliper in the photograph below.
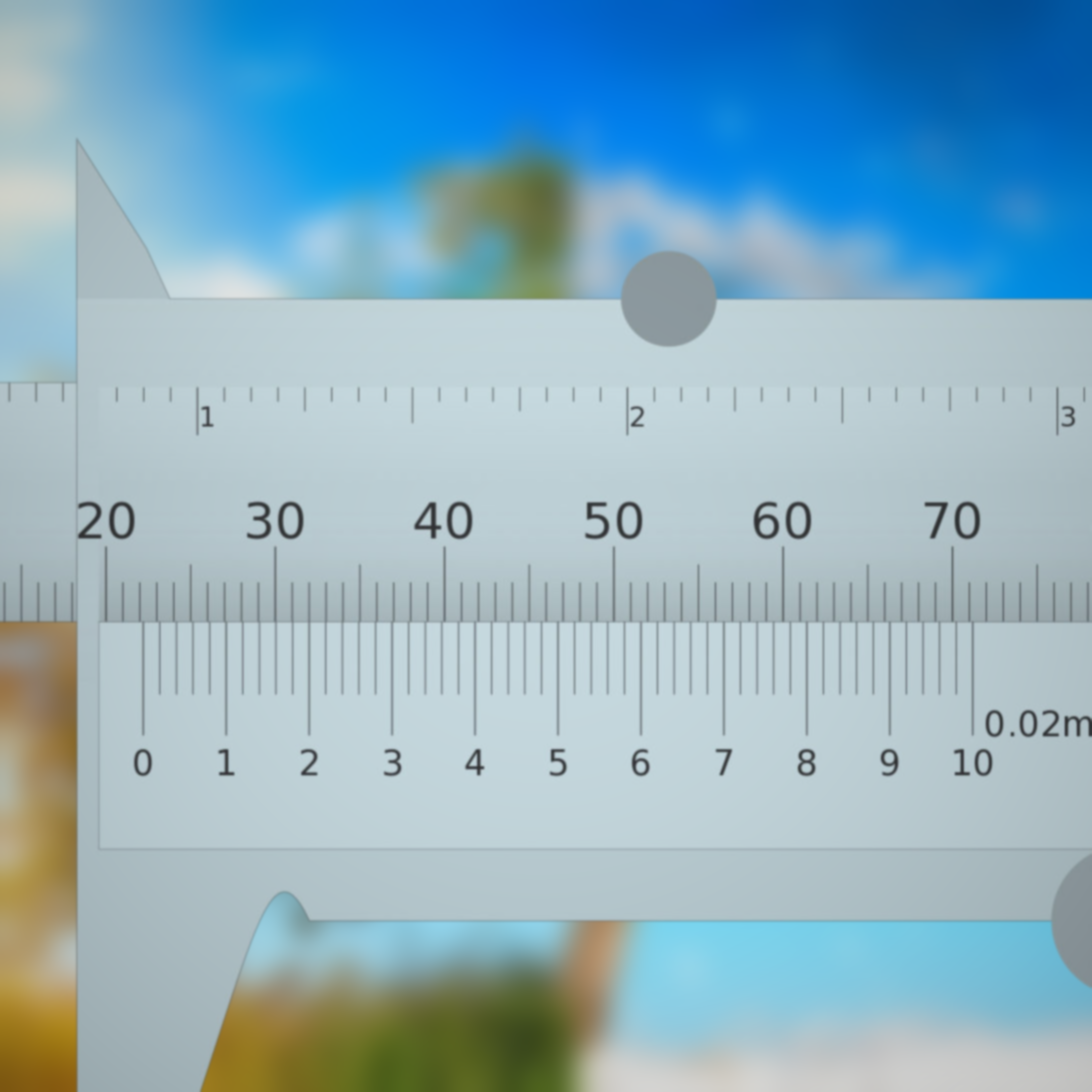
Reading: 22.2 mm
